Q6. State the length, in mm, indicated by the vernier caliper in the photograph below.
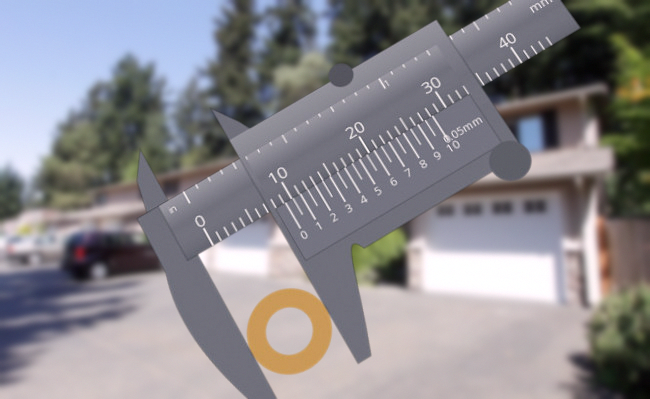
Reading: 9.2 mm
